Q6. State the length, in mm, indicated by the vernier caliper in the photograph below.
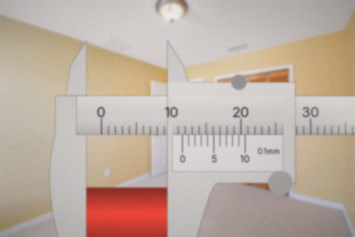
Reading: 11.6 mm
